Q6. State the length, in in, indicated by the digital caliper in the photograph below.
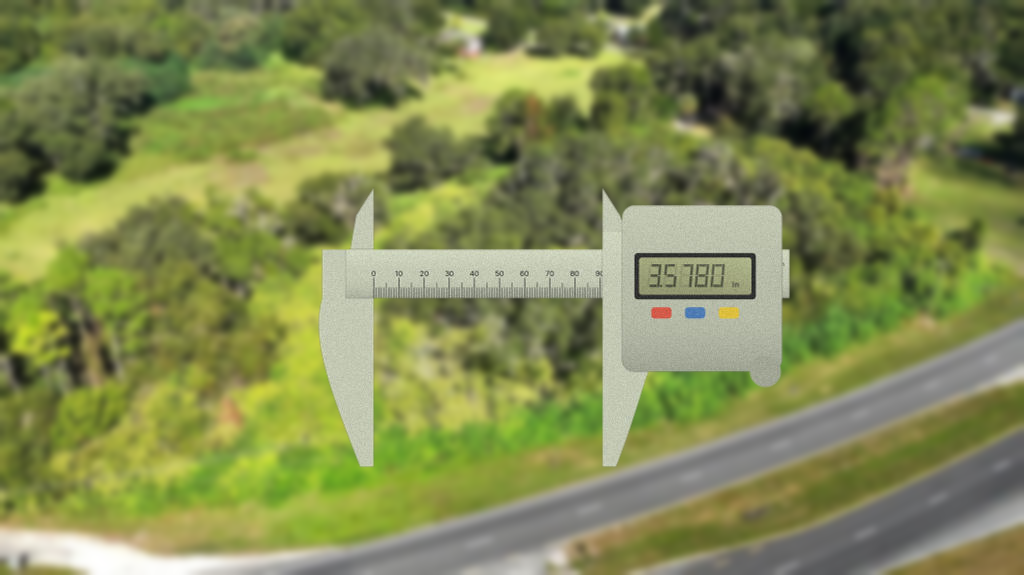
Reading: 3.5780 in
